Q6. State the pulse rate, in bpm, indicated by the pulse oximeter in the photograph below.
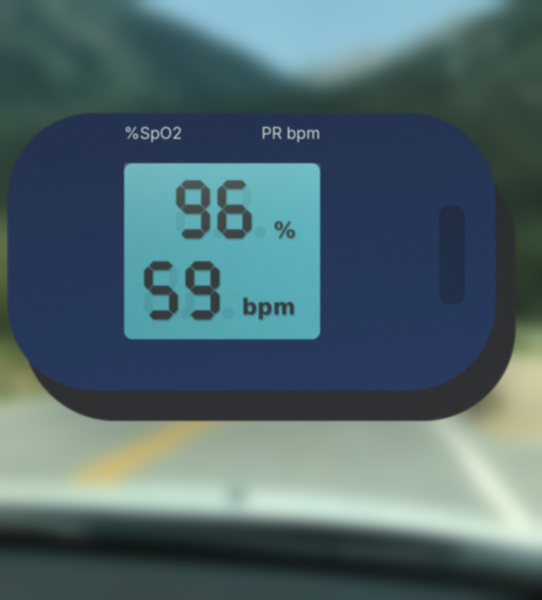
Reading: 59 bpm
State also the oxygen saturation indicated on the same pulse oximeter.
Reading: 96 %
